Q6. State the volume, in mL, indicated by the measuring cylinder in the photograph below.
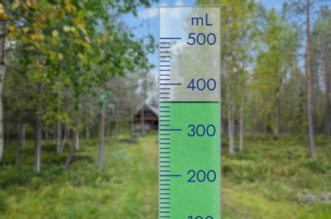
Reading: 360 mL
